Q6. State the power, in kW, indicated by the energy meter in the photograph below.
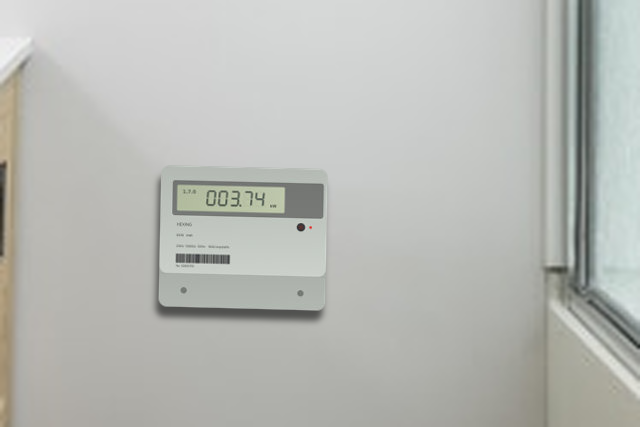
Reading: 3.74 kW
